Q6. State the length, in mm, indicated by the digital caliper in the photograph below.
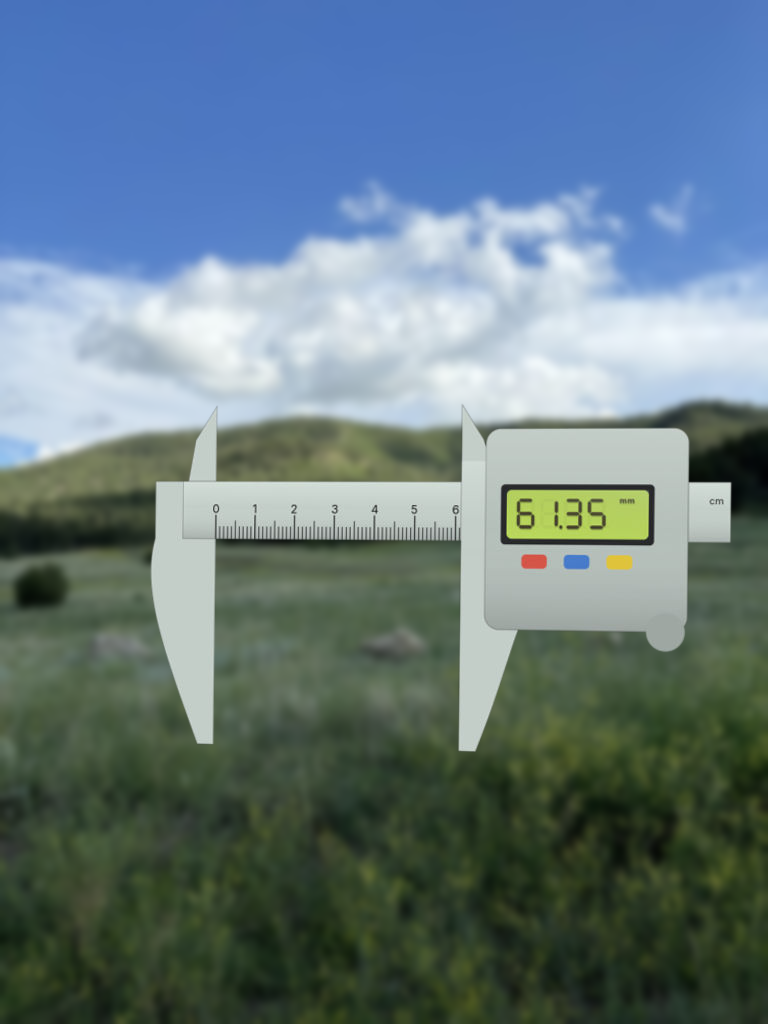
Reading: 61.35 mm
